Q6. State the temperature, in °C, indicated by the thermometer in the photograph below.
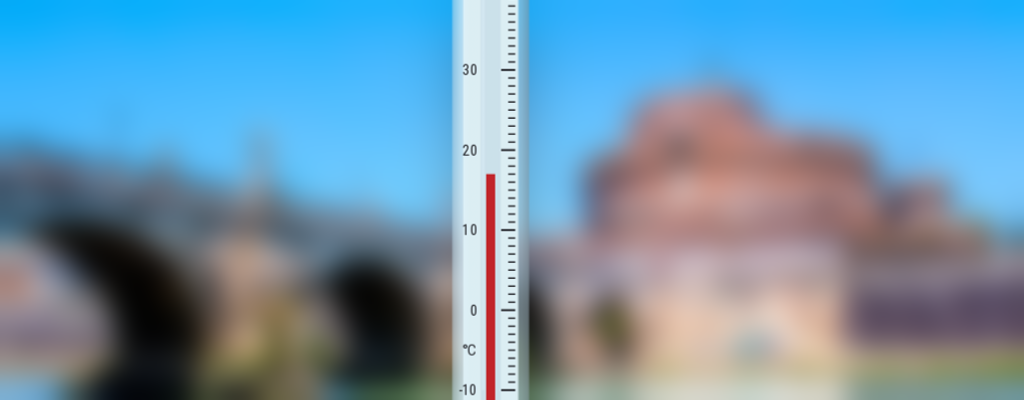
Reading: 17 °C
